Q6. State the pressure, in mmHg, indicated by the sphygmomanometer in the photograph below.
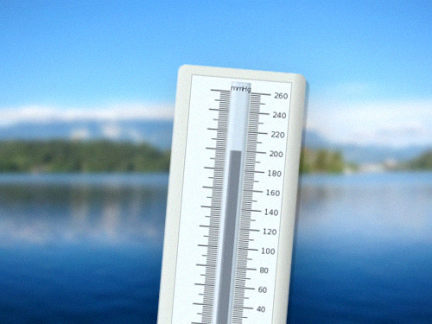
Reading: 200 mmHg
